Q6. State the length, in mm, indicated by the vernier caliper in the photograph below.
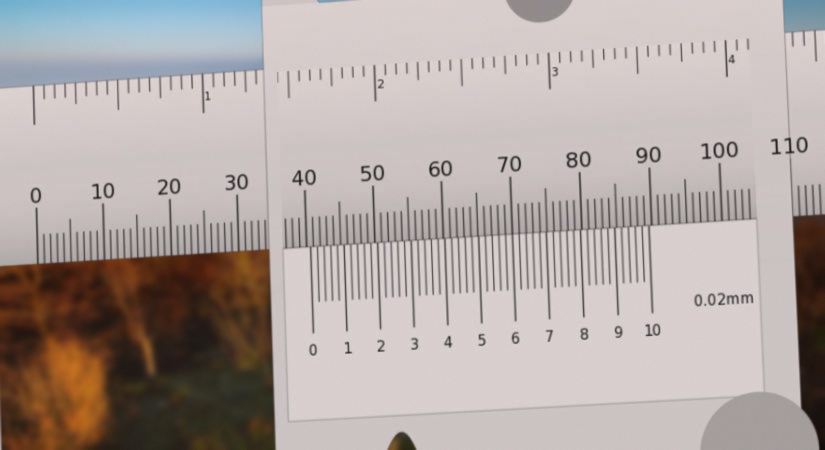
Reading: 40.6 mm
